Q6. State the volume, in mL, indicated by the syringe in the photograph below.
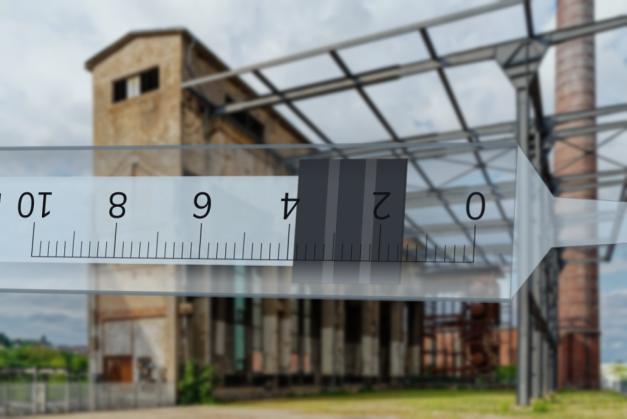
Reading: 1.5 mL
